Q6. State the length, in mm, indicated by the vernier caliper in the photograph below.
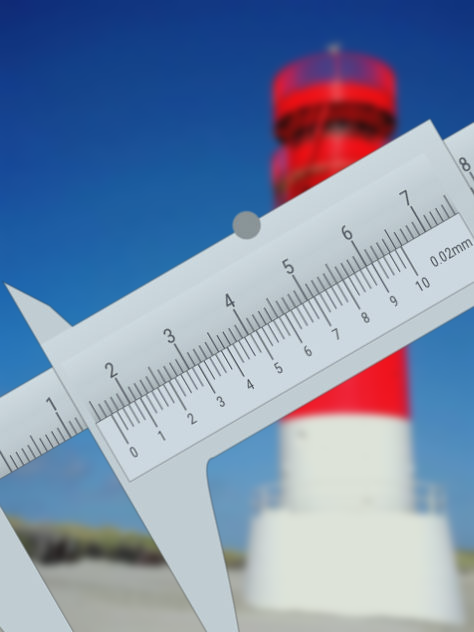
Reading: 16.8 mm
